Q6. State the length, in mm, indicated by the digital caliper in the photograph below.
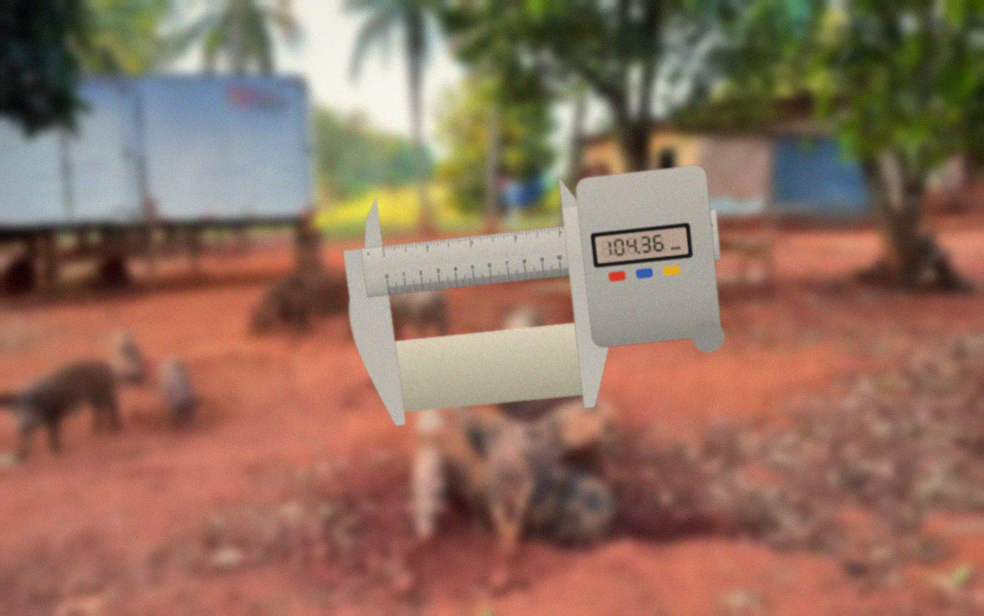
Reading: 104.36 mm
